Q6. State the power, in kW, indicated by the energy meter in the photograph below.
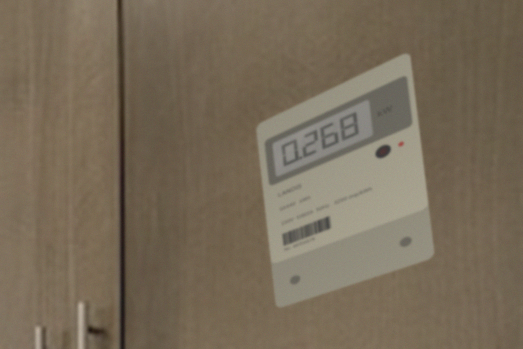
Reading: 0.268 kW
